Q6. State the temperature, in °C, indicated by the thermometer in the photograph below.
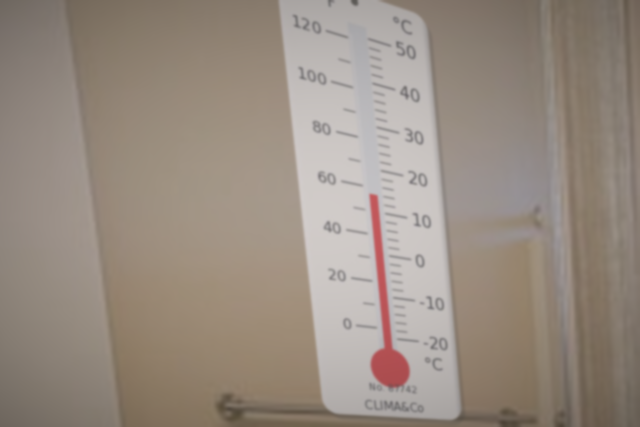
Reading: 14 °C
